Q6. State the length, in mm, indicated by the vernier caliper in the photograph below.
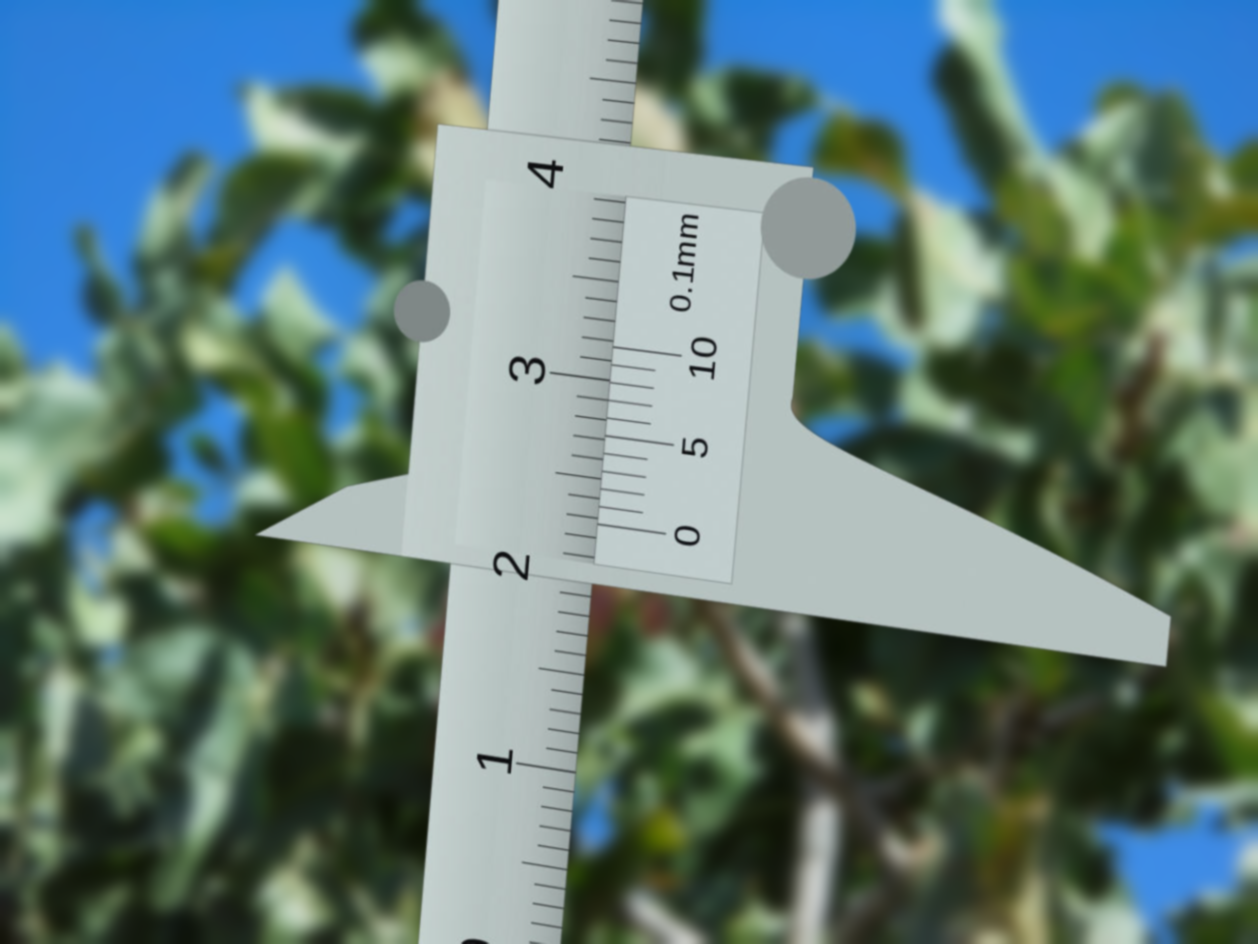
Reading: 22.7 mm
